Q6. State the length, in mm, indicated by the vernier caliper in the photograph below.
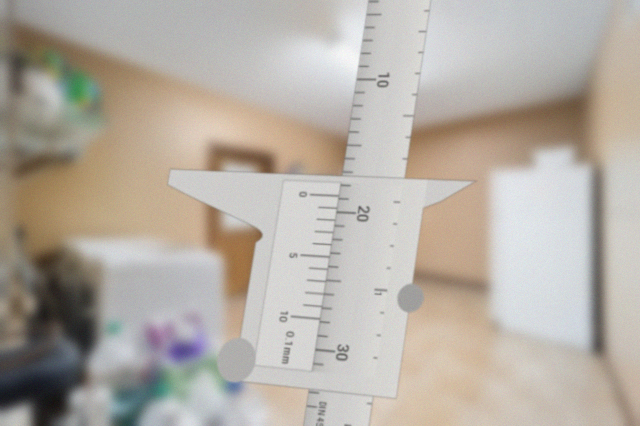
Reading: 18.8 mm
